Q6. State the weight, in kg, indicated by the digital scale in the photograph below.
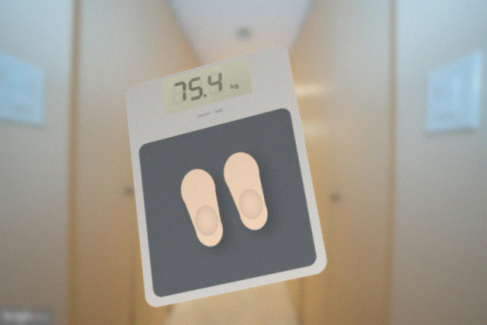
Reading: 75.4 kg
